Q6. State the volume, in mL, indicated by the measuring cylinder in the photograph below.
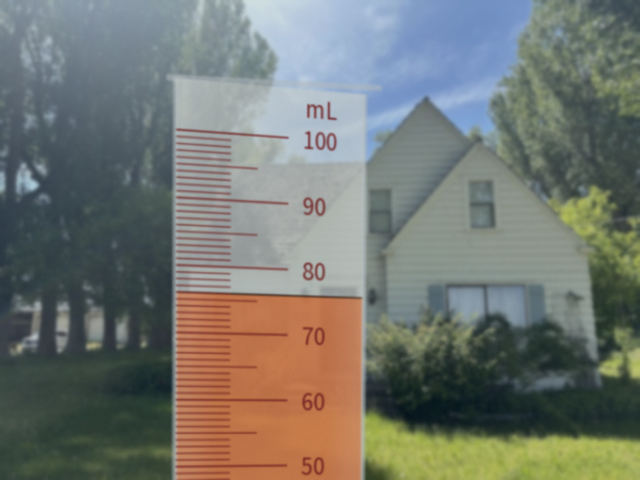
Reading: 76 mL
